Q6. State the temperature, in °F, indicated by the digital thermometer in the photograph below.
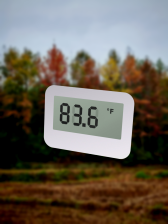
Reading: 83.6 °F
